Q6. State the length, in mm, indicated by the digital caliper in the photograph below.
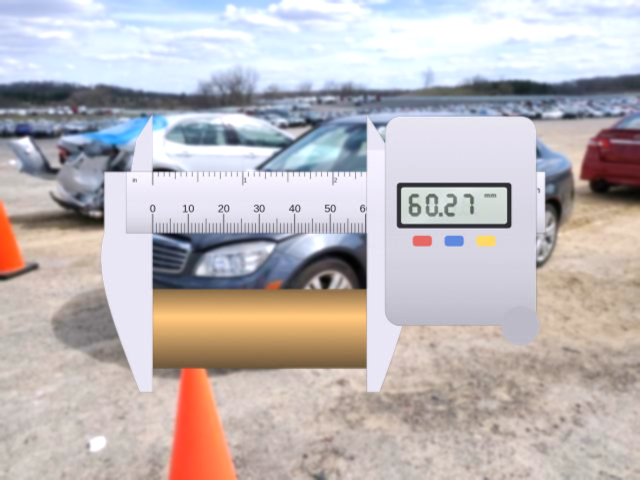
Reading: 60.27 mm
